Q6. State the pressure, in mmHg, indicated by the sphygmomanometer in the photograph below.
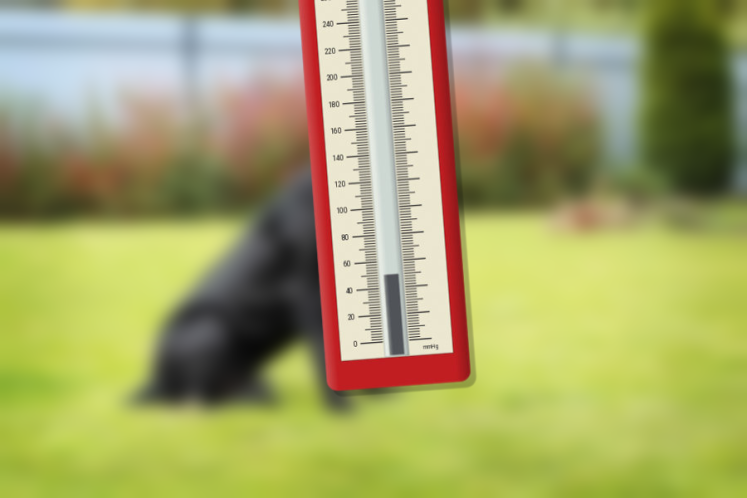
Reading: 50 mmHg
